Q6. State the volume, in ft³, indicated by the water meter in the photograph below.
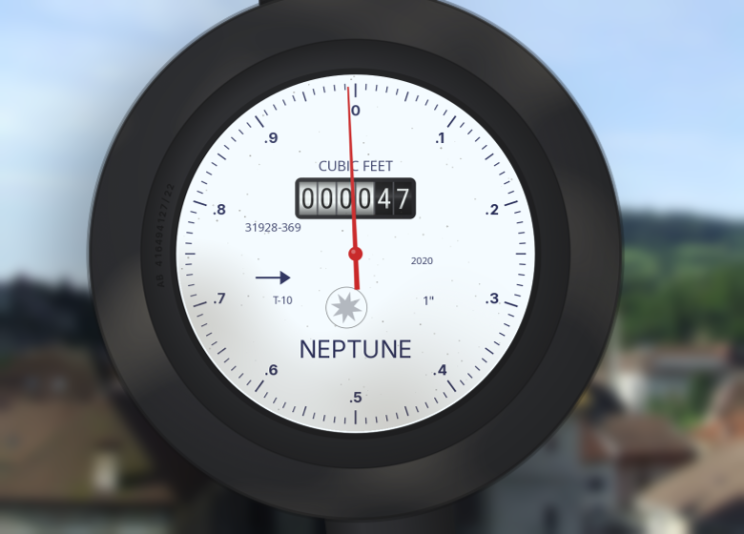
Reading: 46.99 ft³
